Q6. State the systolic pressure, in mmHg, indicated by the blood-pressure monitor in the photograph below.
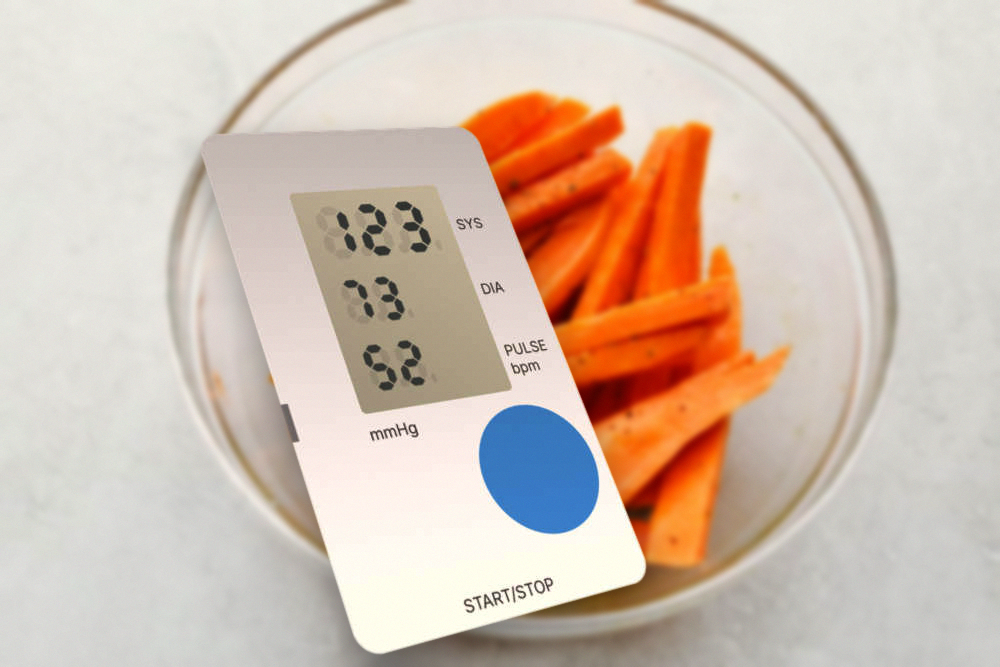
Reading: 123 mmHg
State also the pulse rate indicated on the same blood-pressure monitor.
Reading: 52 bpm
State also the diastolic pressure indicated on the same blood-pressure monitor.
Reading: 73 mmHg
